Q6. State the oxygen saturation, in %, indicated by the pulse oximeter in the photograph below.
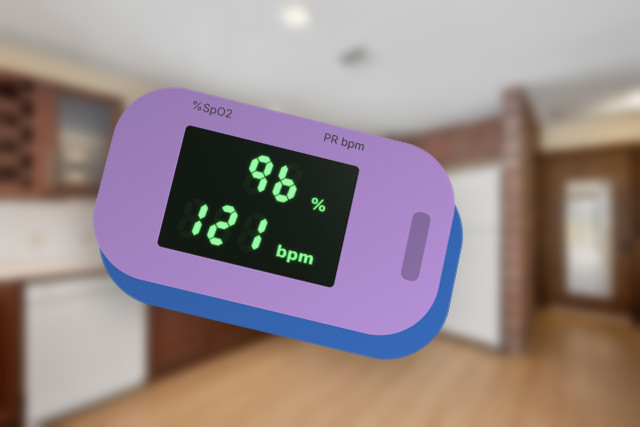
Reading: 96 %
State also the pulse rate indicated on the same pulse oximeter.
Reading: 121 bpm
